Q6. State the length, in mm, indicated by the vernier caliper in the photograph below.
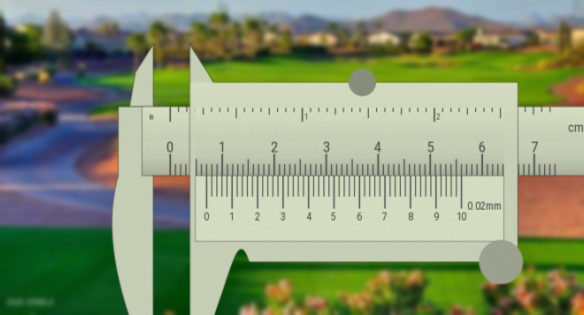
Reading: 7.0 mm
